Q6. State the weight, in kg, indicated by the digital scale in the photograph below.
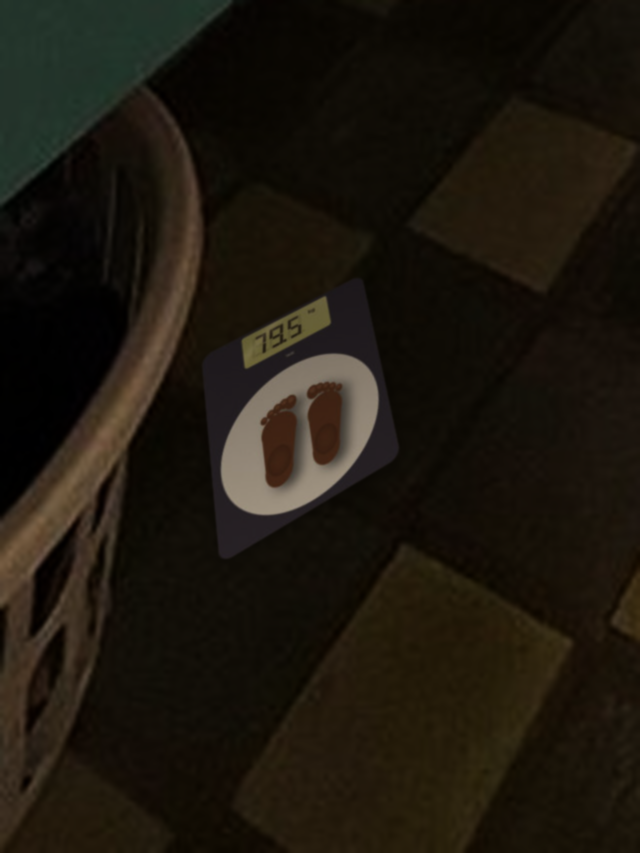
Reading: 79.5 kg
